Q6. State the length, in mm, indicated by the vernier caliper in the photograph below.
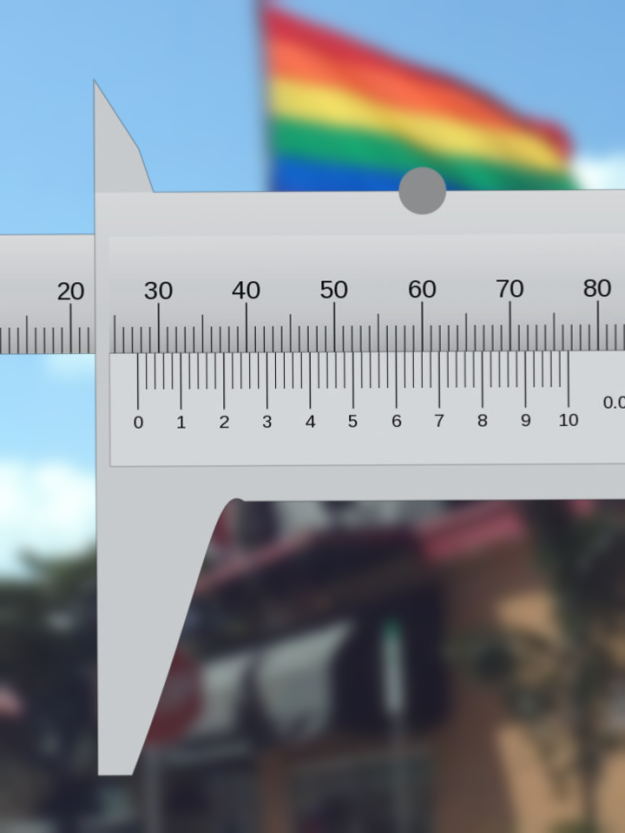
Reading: 27.6 mm
